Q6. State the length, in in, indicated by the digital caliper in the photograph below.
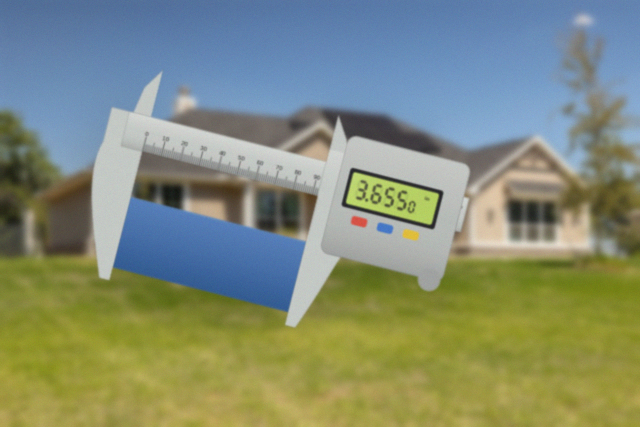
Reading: 3.6550 in
